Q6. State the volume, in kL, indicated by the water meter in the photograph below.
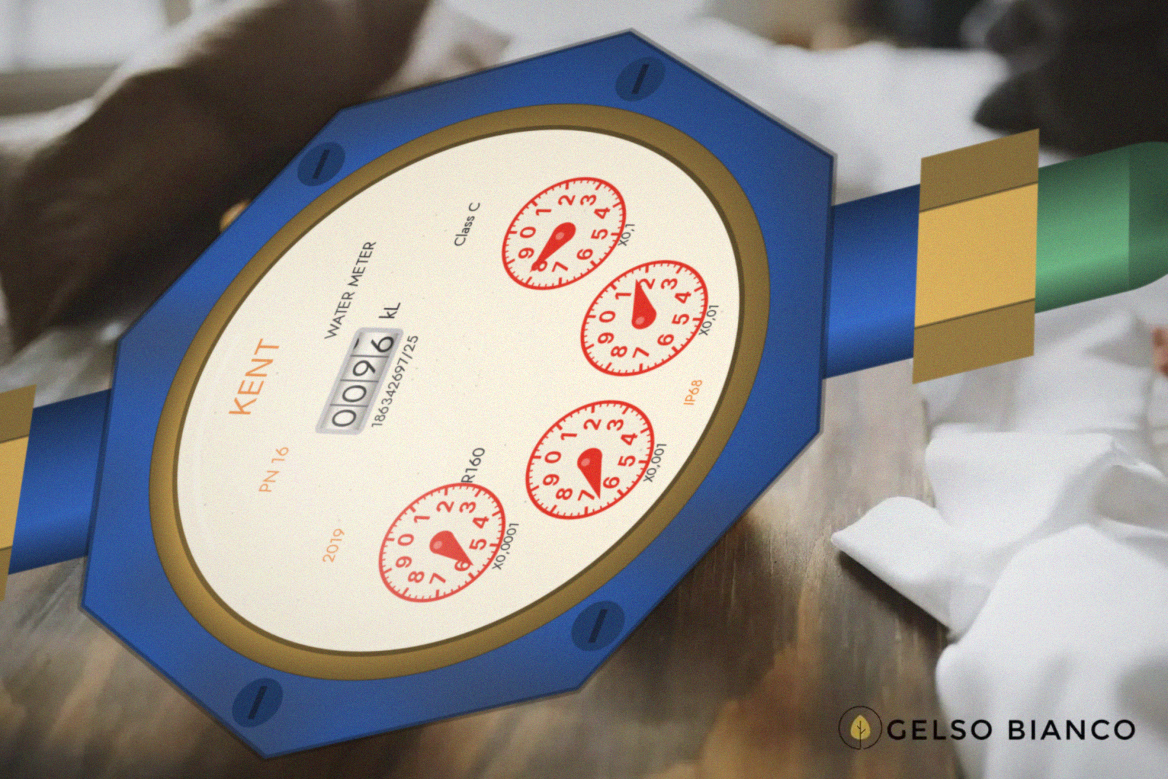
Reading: 95.8165 kL
